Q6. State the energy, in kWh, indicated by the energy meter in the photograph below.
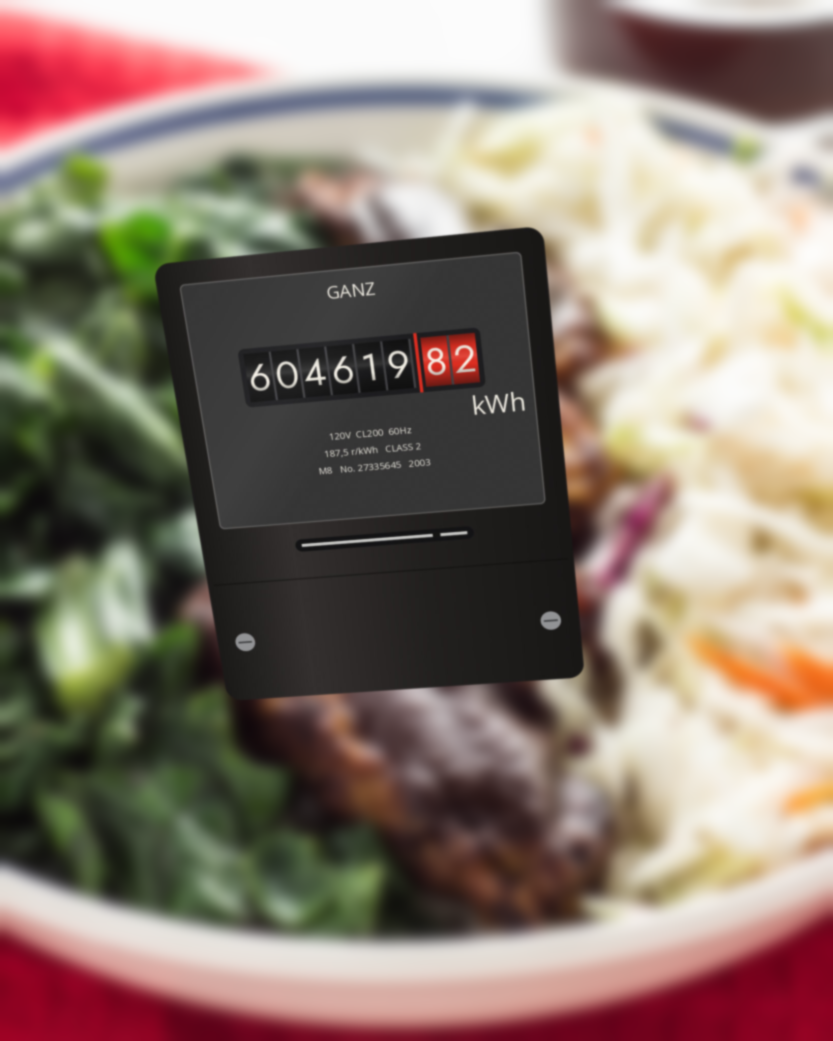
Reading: 604619.82 kWh
